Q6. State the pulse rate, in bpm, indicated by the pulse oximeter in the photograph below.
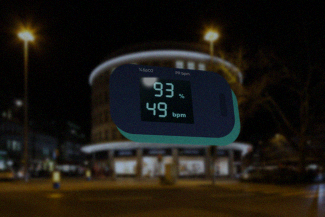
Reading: 49 bpm
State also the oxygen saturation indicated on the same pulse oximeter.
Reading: 93 %
